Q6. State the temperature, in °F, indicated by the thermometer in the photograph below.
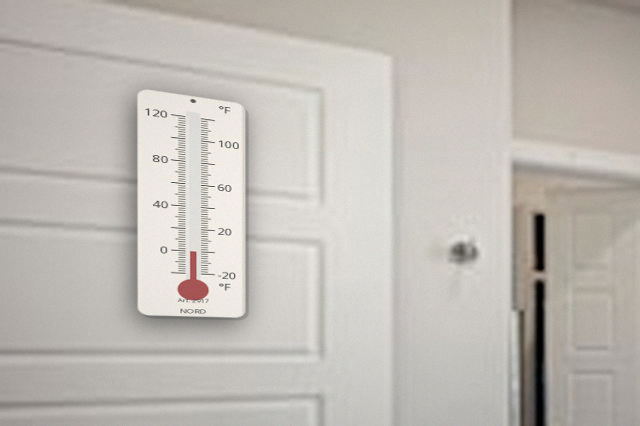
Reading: 0 °F
